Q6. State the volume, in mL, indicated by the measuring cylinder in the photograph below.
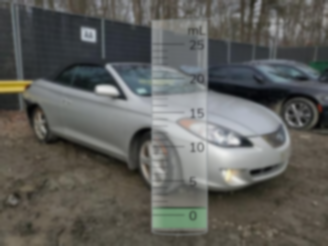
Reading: 1 mL
